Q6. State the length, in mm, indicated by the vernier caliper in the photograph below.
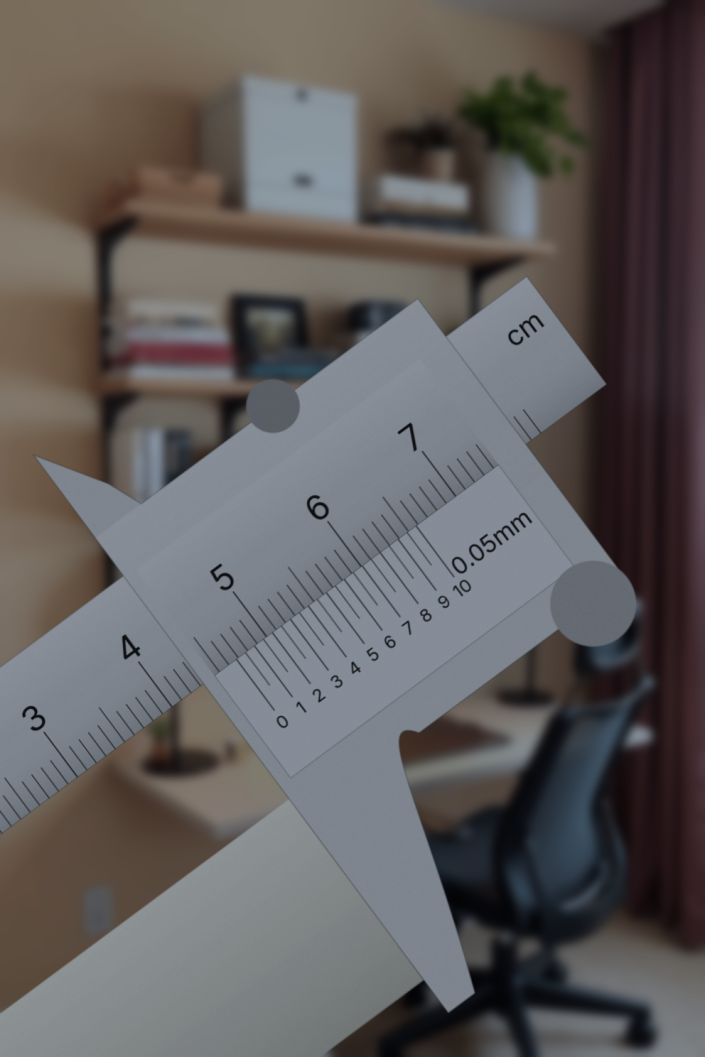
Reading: 46.8 mm
